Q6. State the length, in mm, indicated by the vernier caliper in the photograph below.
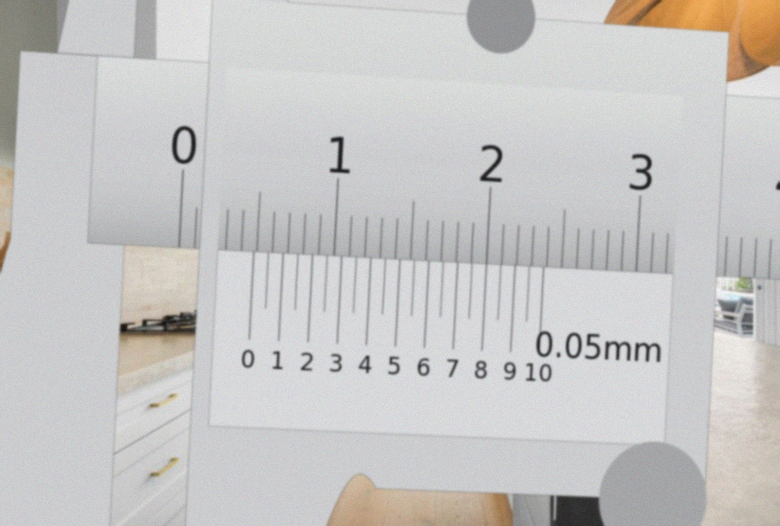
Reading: 4.8 mm
